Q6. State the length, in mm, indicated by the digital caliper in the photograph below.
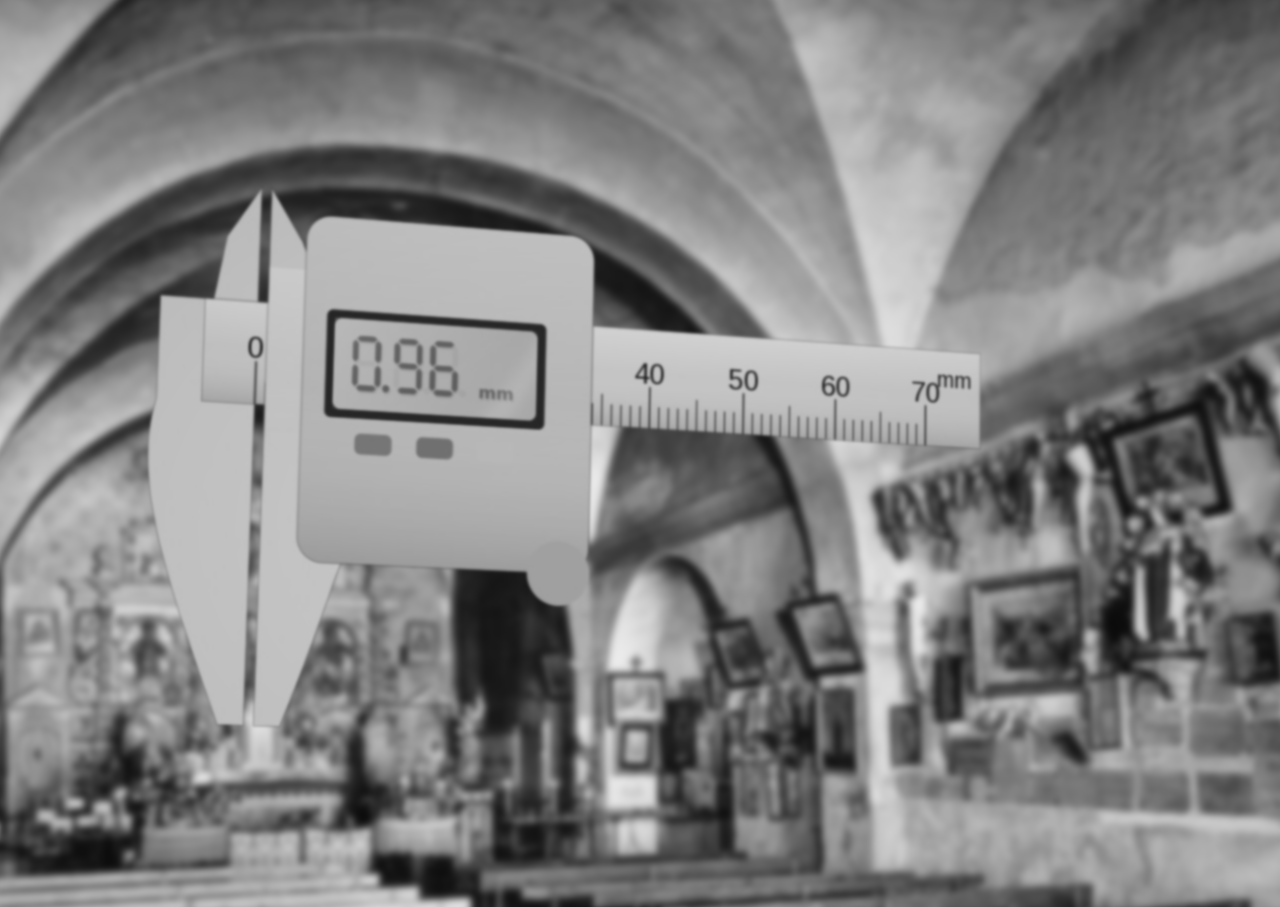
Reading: 0.96 mm
